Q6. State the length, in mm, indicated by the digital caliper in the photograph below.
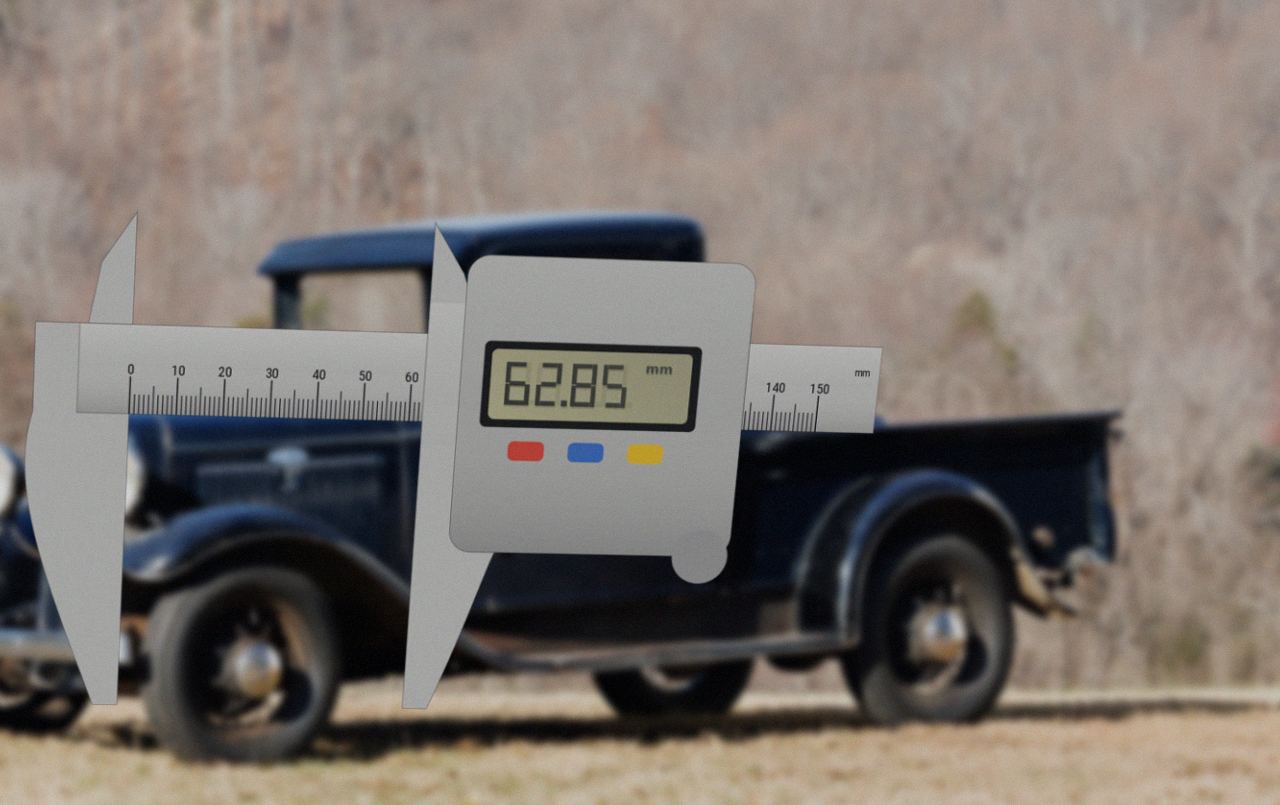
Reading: 62.85 mm
